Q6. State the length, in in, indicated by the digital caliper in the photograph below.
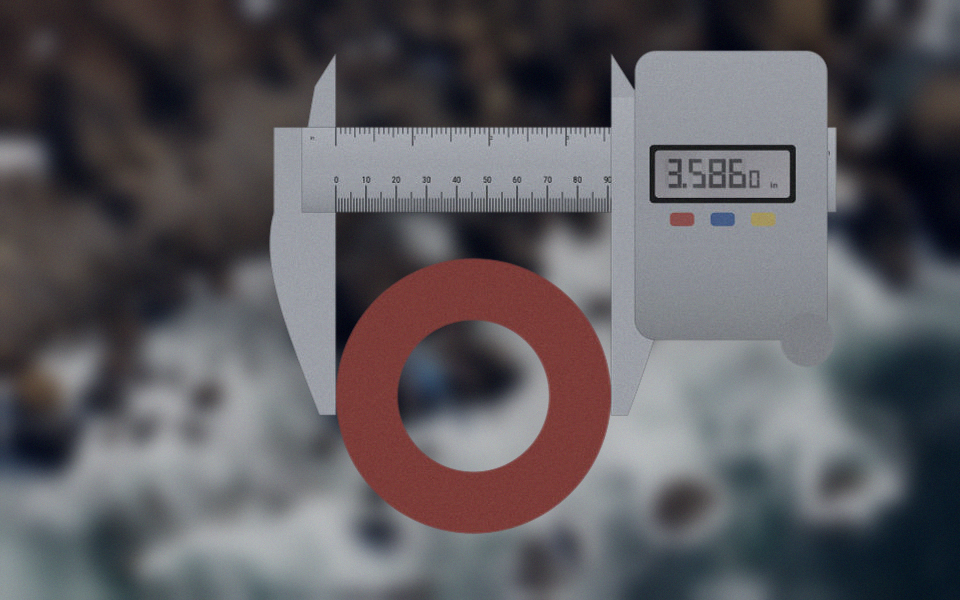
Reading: 3.5860 in
